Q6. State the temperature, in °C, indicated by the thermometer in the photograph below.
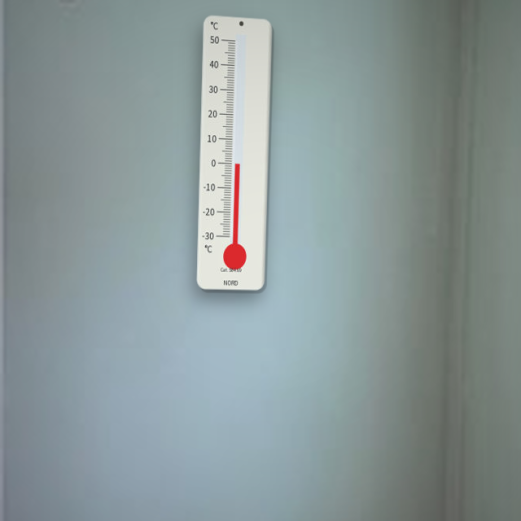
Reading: 0 °C
